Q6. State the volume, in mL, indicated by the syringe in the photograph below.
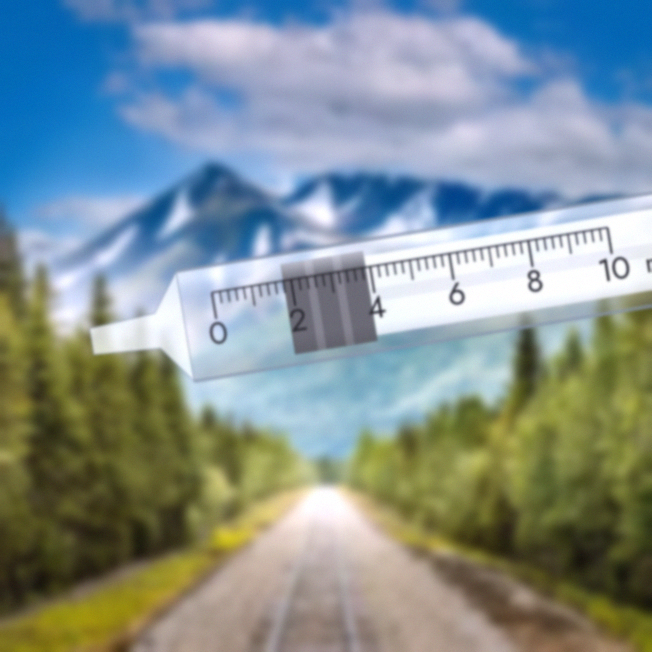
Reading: 1.8 mL
